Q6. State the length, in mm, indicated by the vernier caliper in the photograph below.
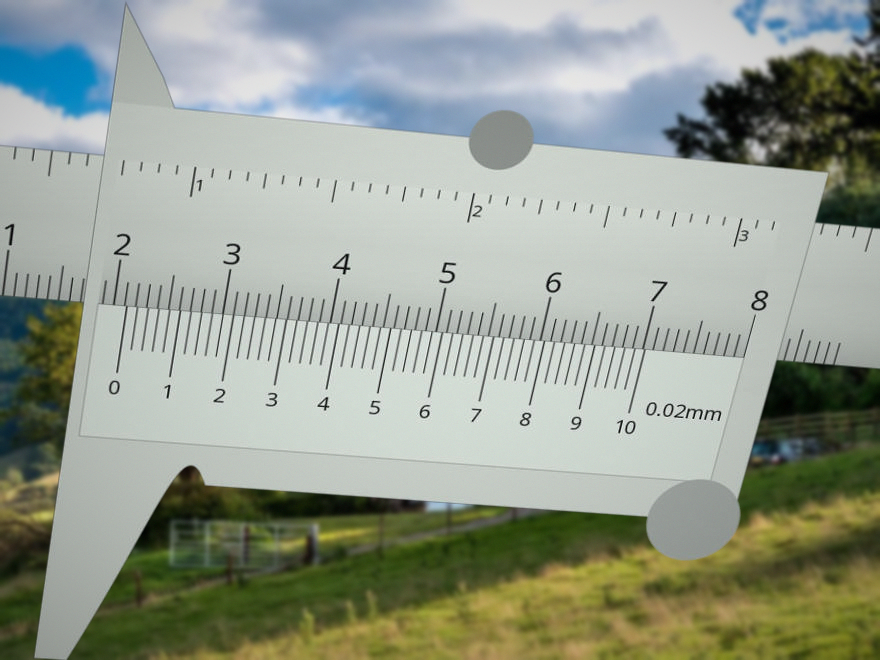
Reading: 21.2 mm
